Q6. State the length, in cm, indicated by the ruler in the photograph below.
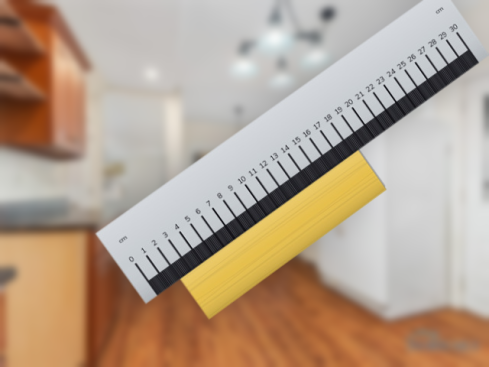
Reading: 16.5 cm
